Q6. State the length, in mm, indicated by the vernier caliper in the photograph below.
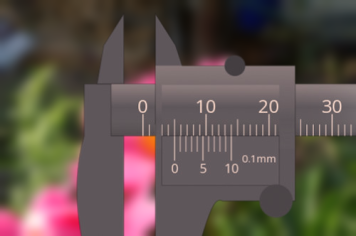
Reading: 5.0 mm
